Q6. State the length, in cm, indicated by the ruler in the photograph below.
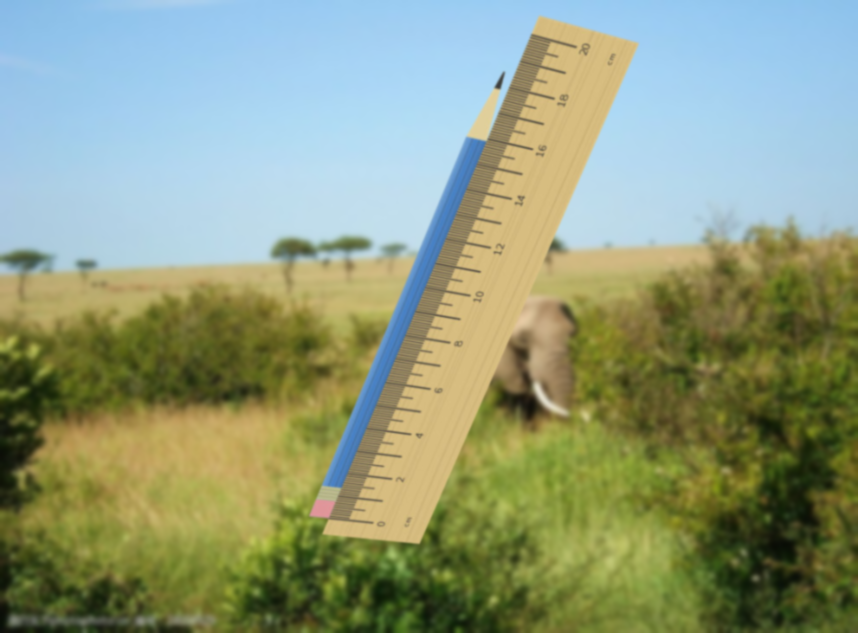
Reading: 18.5 cm
